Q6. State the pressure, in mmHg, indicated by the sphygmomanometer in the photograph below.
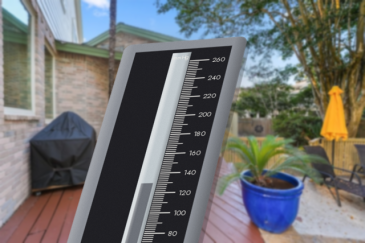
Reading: 130 mmHg
